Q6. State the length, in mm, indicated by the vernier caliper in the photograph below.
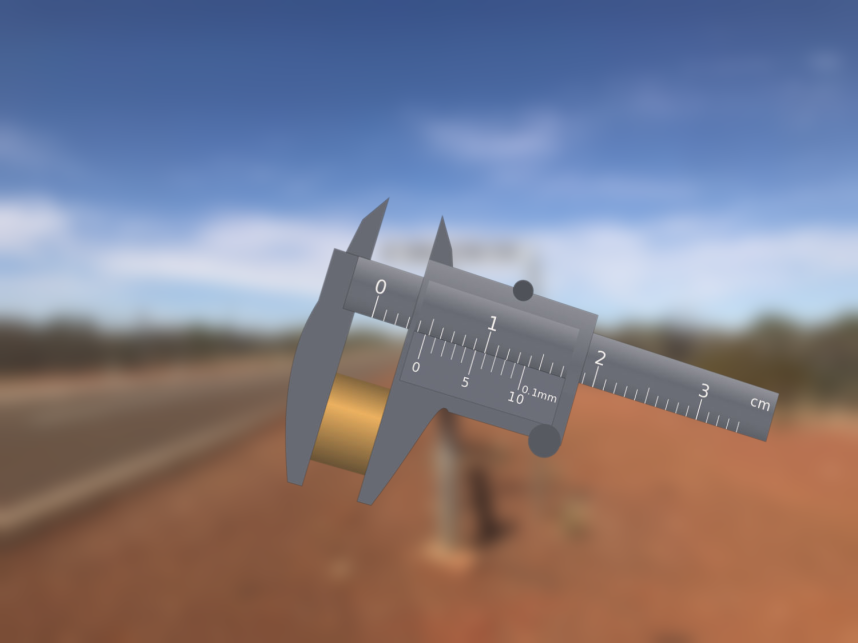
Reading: 4.7 mm
